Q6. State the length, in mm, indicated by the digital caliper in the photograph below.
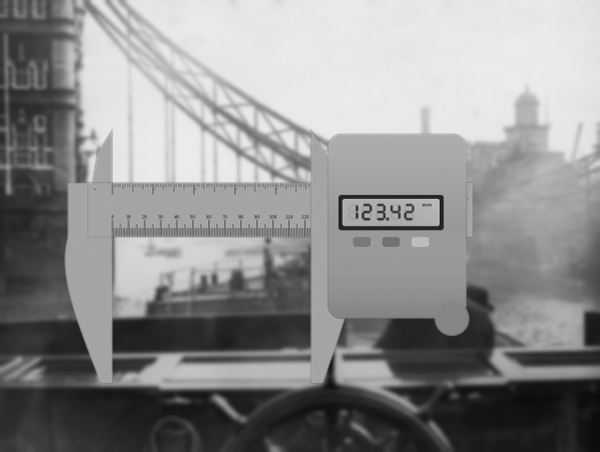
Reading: 123.42 mm
